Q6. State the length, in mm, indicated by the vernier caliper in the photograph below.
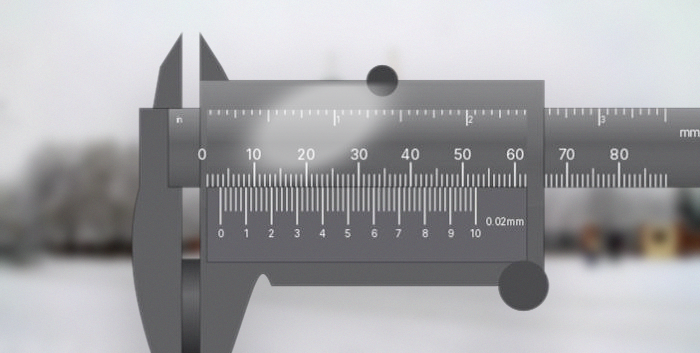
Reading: 3.5 mm
